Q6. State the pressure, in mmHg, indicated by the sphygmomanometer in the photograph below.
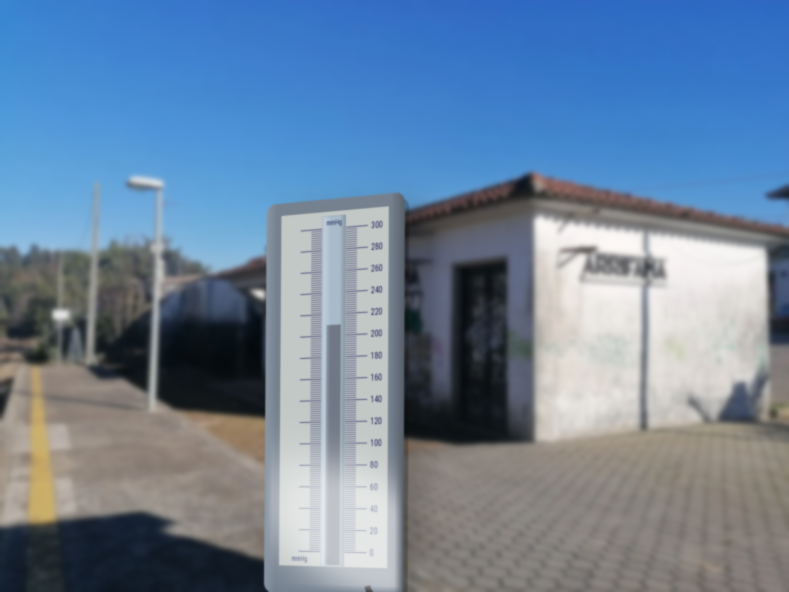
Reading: 210 mmHg
